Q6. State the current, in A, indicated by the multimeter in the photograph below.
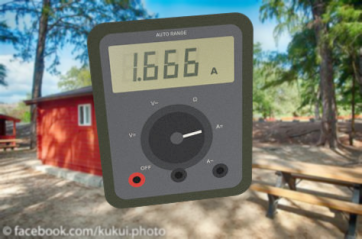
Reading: 1.666 A
